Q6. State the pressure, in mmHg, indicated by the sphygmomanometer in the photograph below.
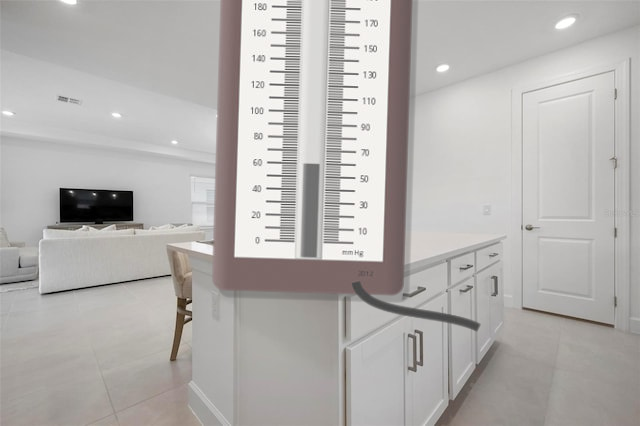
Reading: 60 mmHg
